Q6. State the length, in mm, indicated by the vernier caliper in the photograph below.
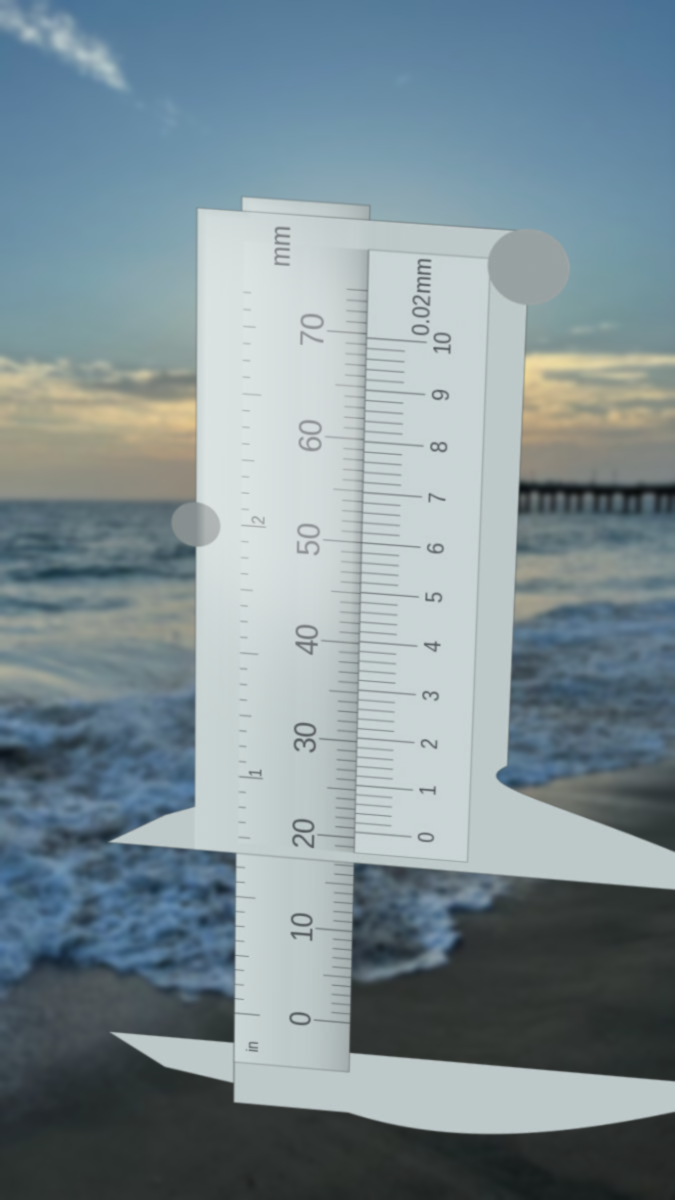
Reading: 20.6 mm
